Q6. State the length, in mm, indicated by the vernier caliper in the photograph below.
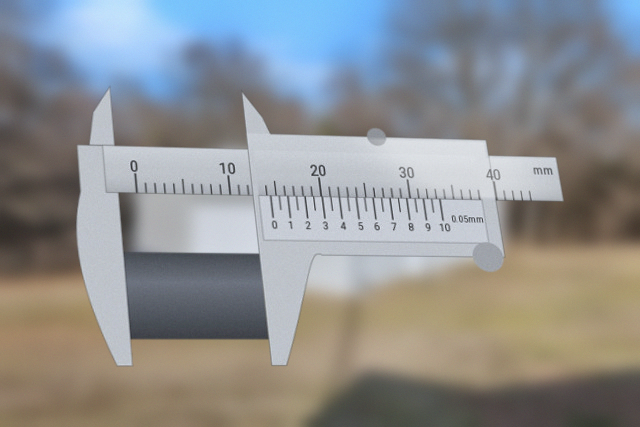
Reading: 14.4 mm
